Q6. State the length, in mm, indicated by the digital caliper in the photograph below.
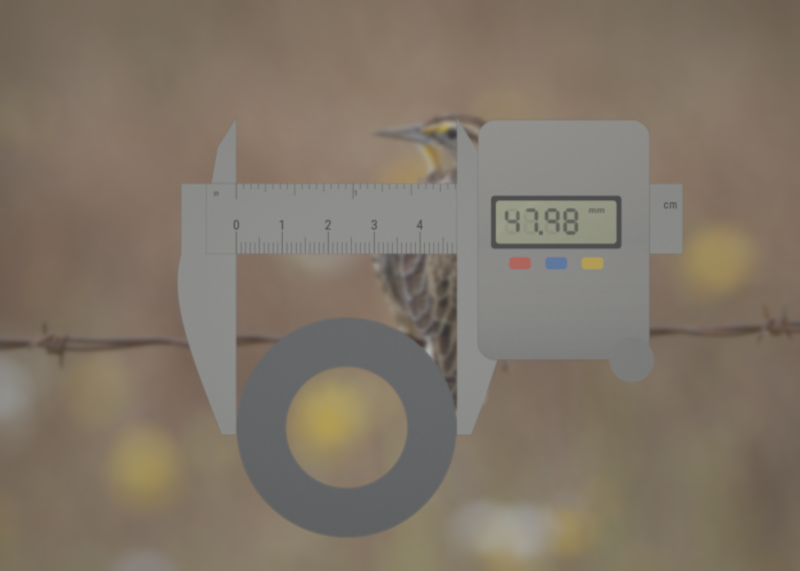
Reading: 47.98 mm
